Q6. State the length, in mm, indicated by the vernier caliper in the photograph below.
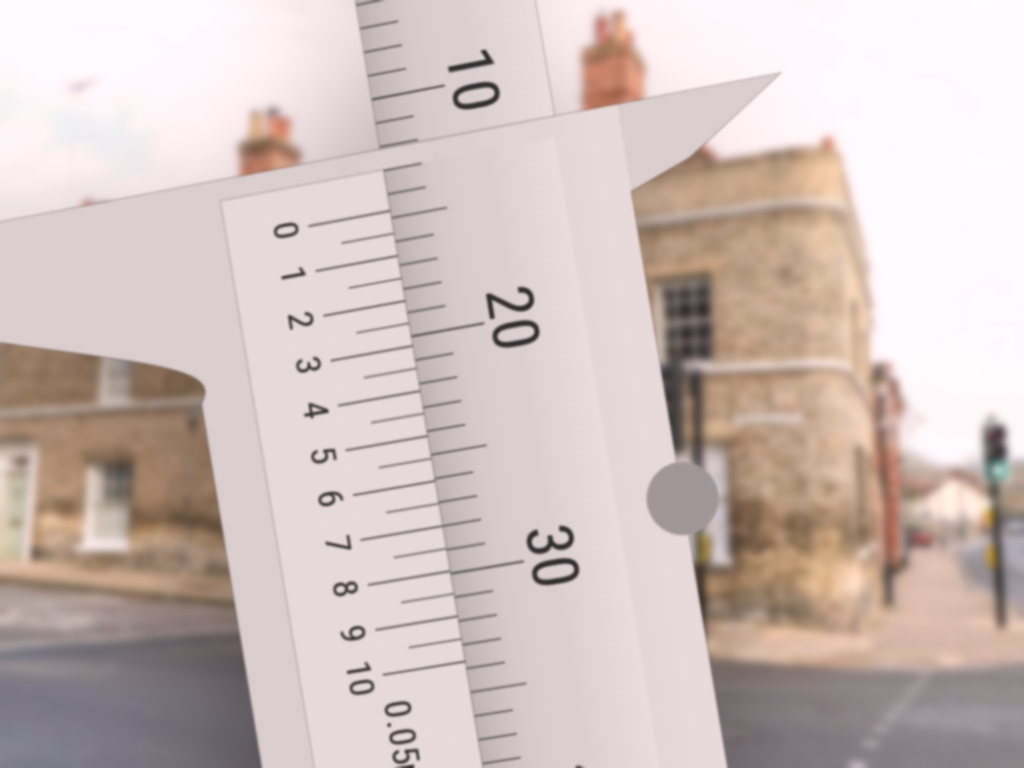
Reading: 14.7 mm
